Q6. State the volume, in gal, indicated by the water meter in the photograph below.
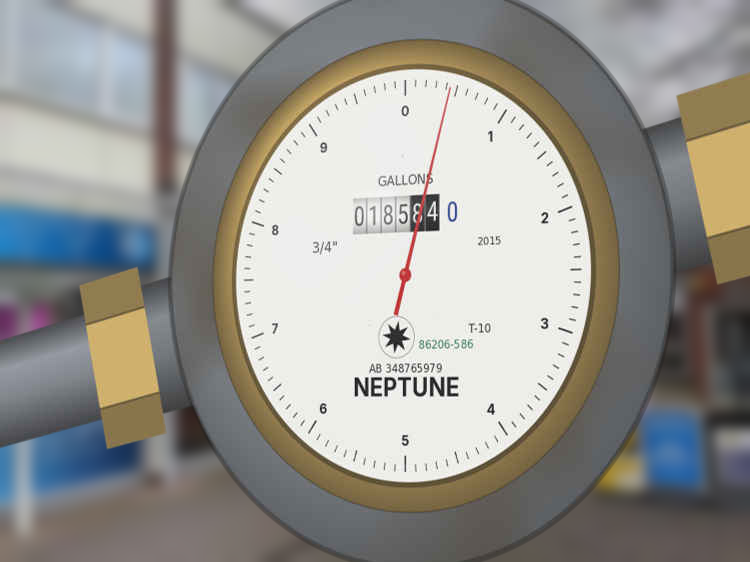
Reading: 185840.4 gal
